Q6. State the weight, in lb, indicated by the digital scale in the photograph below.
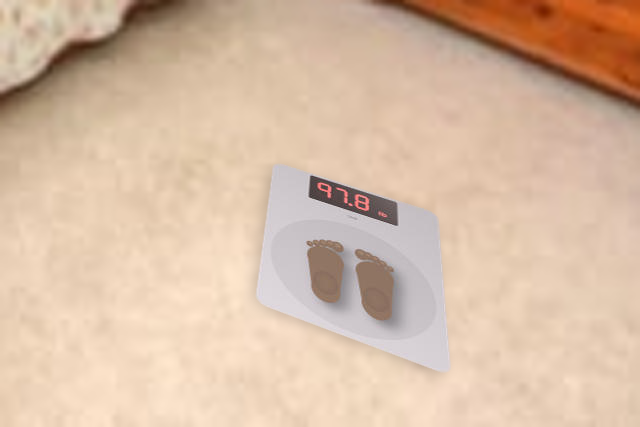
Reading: 97.8 lb
